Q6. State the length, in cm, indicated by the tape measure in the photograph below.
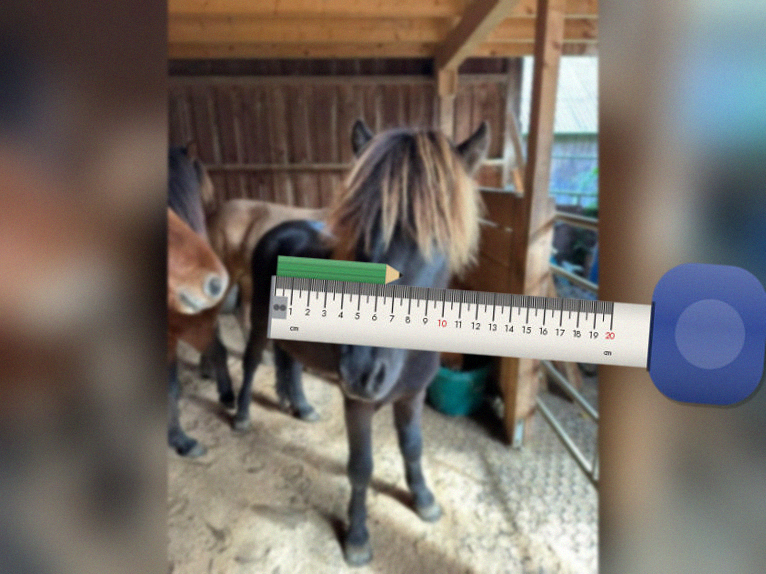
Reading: 7.5 cm
